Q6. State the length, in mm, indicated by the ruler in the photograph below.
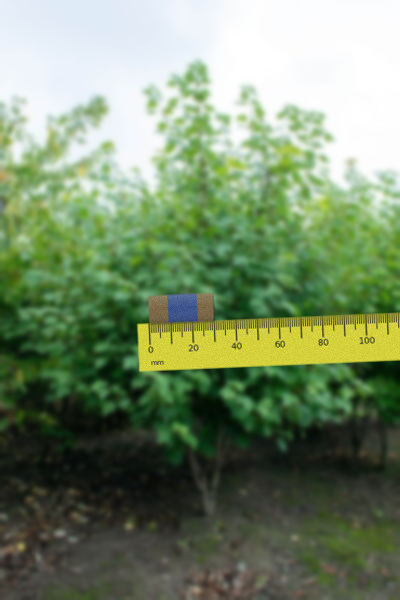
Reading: 30 mm
